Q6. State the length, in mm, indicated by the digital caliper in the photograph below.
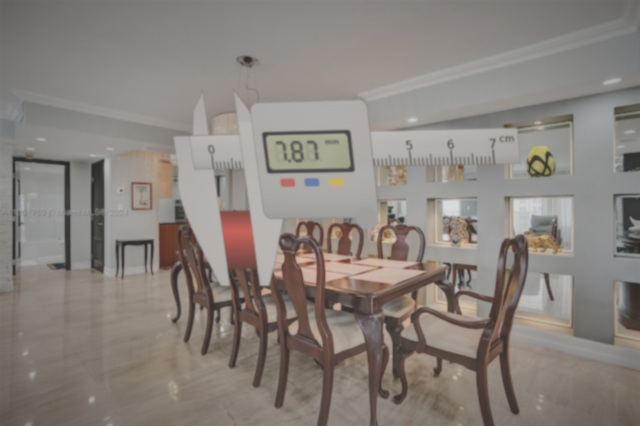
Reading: 7.87 mm
